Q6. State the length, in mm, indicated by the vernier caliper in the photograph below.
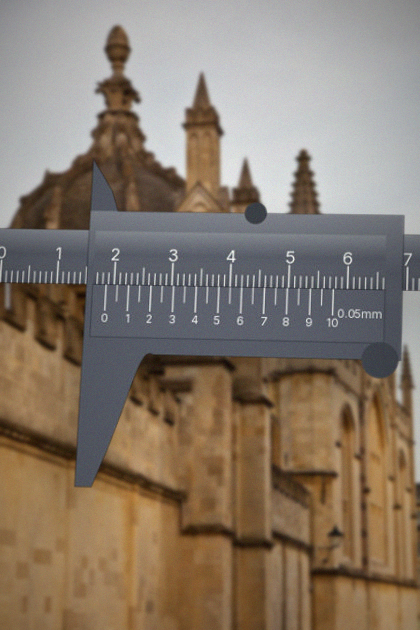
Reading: 18.6 mm
